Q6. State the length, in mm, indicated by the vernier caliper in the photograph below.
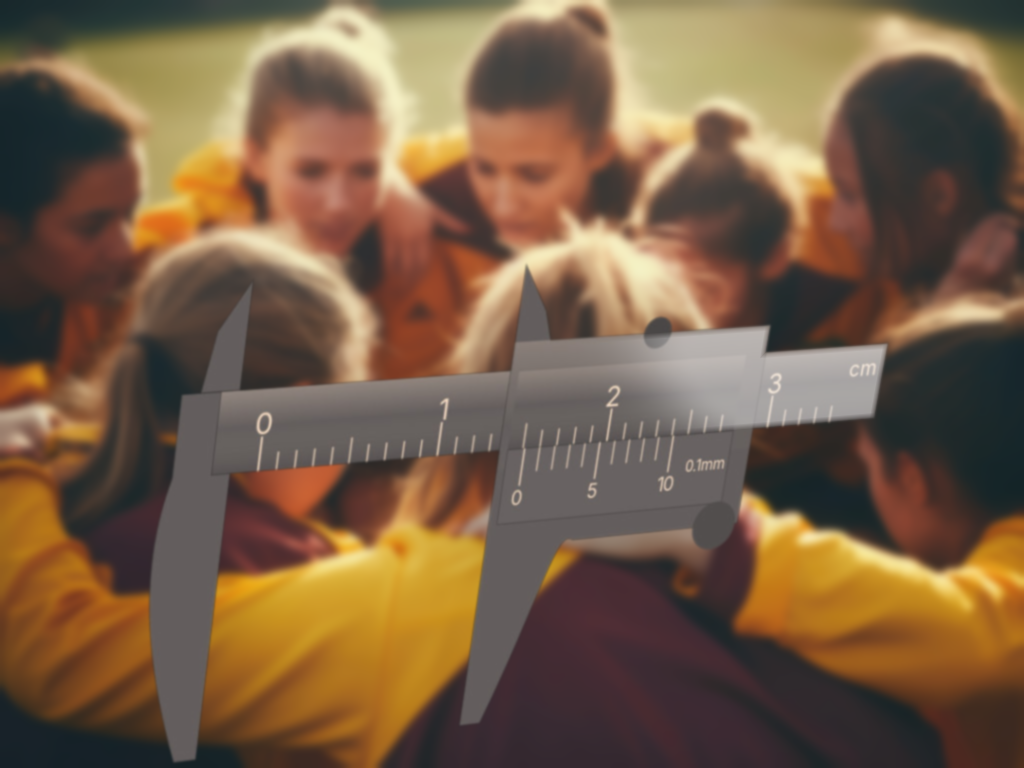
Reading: 15.1 mm
